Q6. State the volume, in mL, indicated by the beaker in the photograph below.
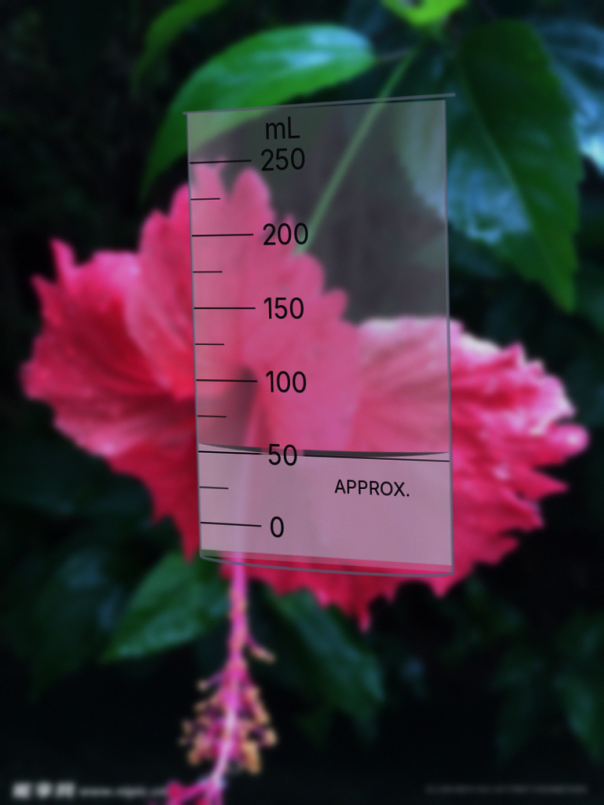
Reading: 50 mL
